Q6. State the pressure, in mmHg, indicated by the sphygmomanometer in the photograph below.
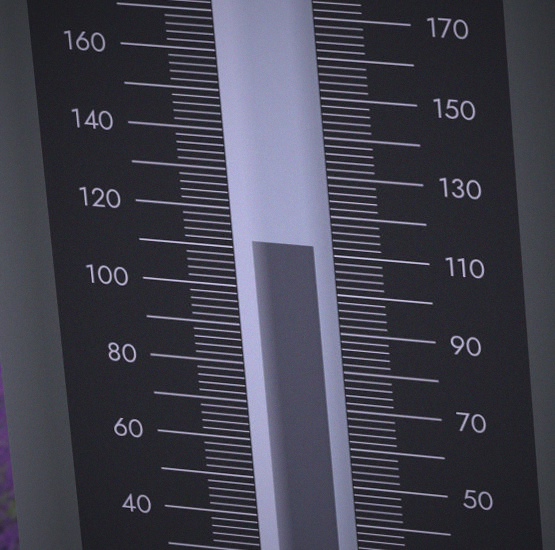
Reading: 112 mmHg
